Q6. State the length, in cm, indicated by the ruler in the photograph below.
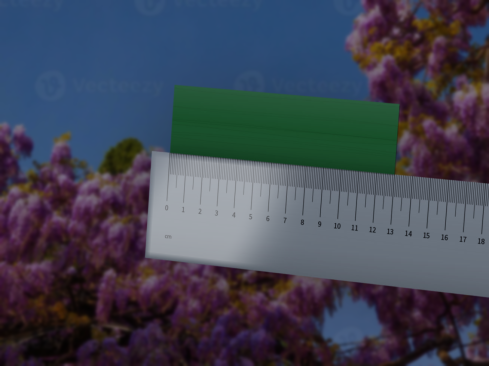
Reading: 13 cm
